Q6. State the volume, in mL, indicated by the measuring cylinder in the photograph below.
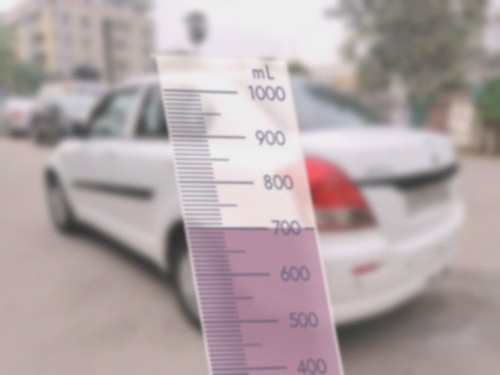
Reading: 700 mL
